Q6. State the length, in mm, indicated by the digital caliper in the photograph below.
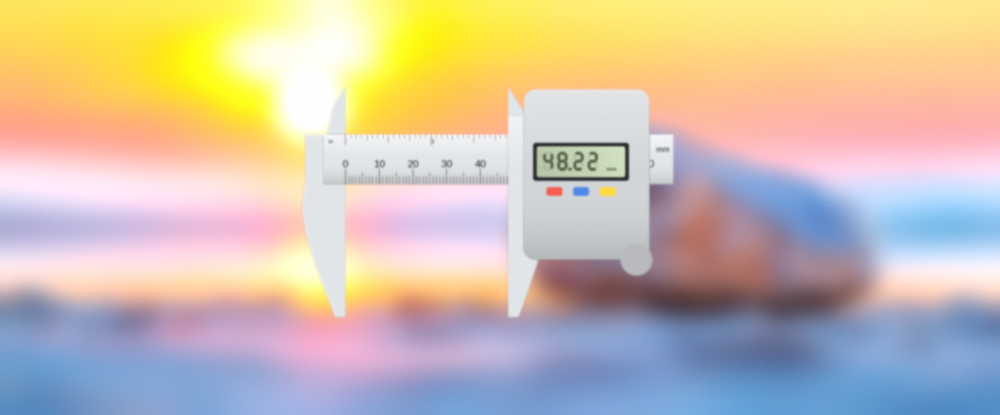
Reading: 48.22 mm
